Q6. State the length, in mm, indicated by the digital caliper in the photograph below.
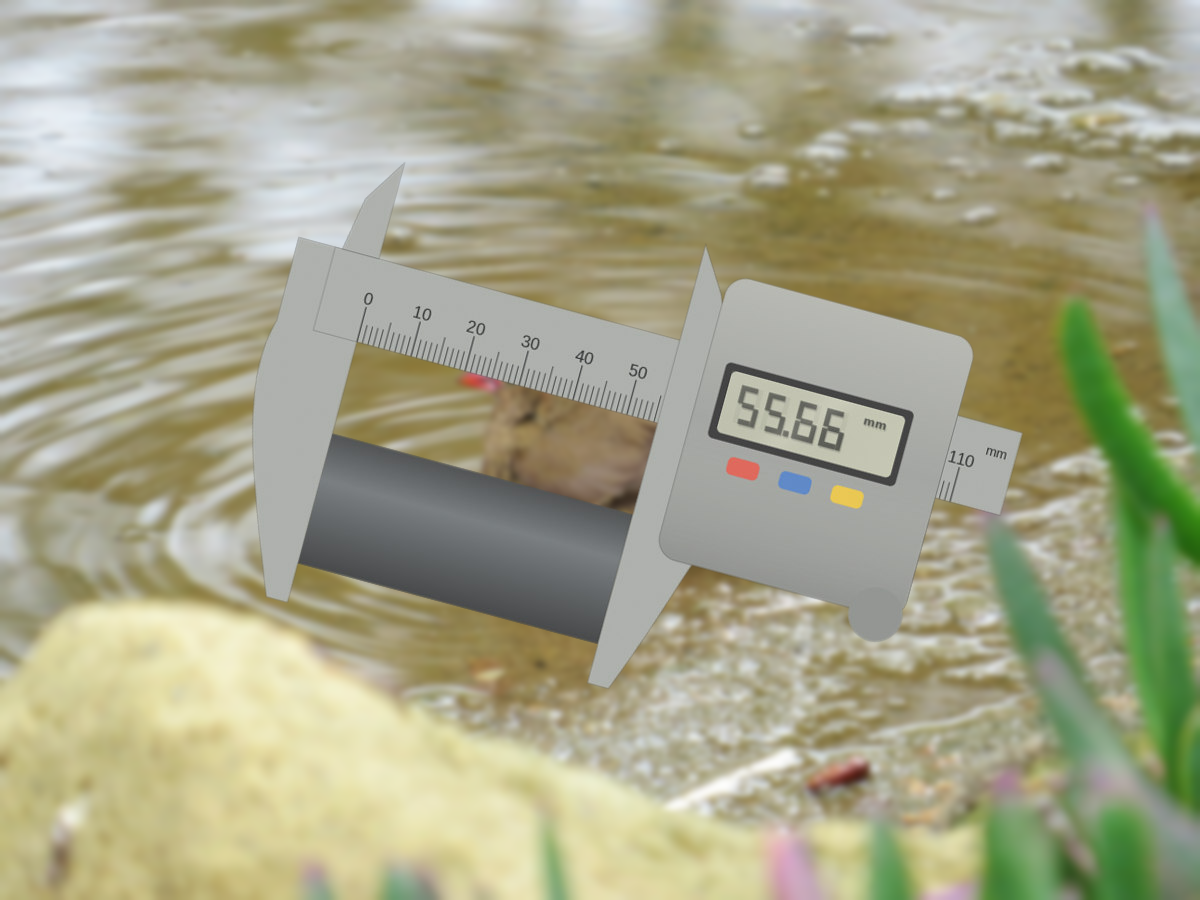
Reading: 55.66 mm
